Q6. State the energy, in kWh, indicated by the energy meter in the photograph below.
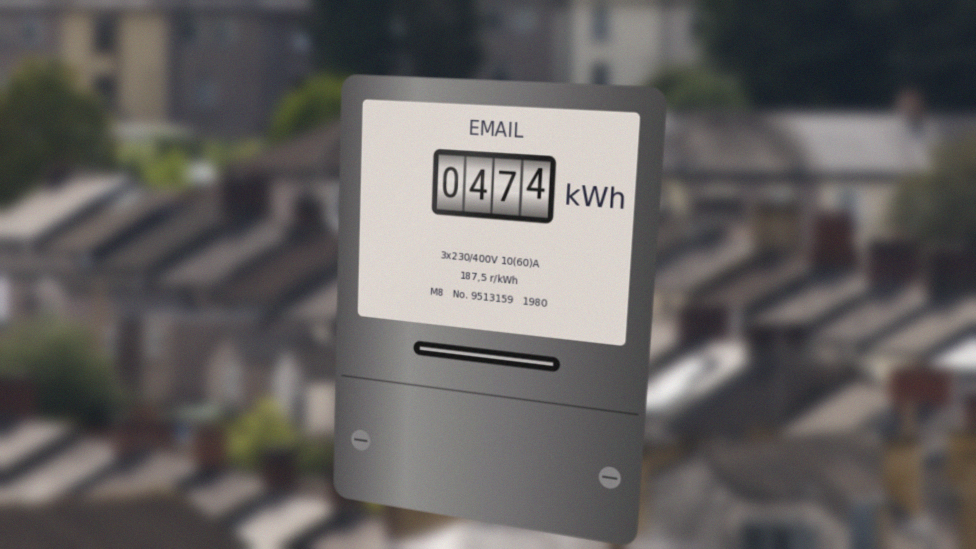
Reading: 474 kWh
